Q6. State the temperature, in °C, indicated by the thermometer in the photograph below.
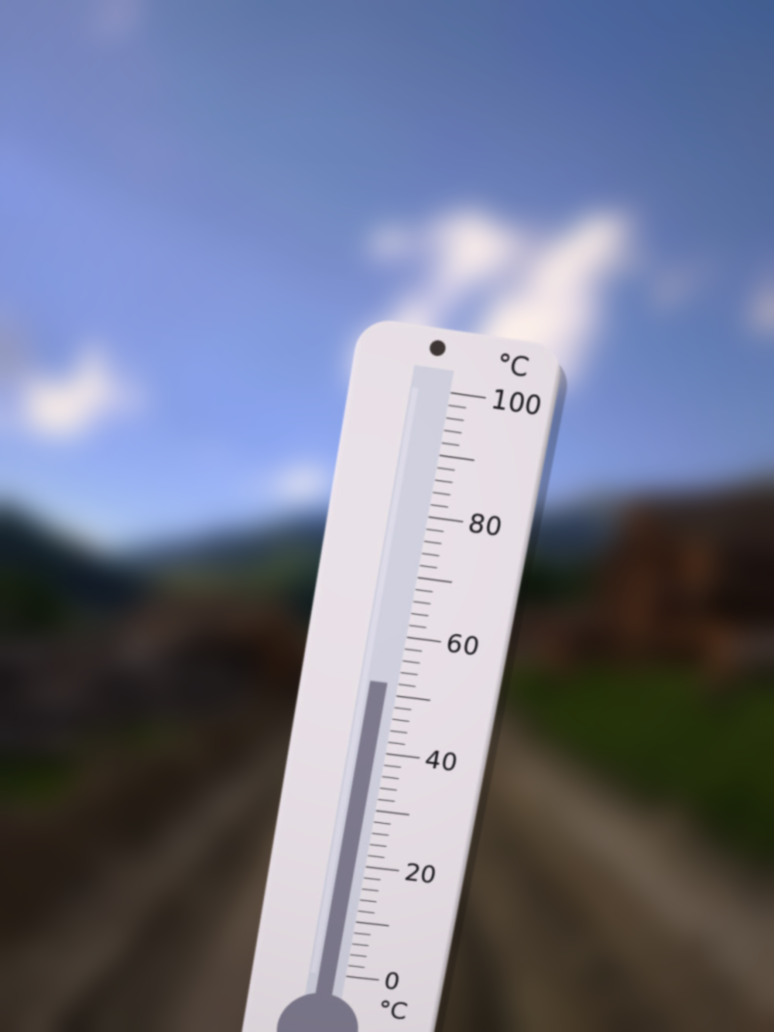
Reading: 52 °C
